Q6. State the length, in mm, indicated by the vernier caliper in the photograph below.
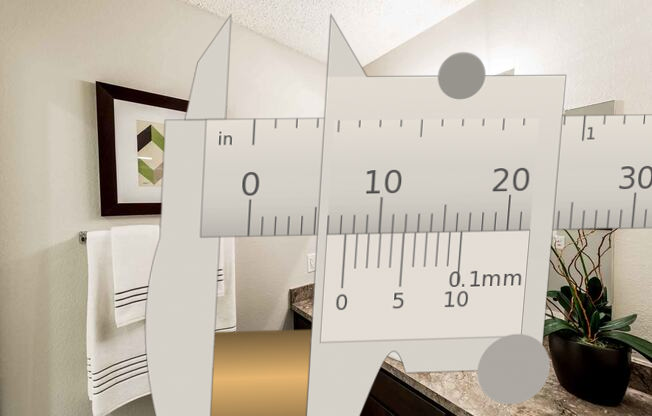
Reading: 7.4 mm
